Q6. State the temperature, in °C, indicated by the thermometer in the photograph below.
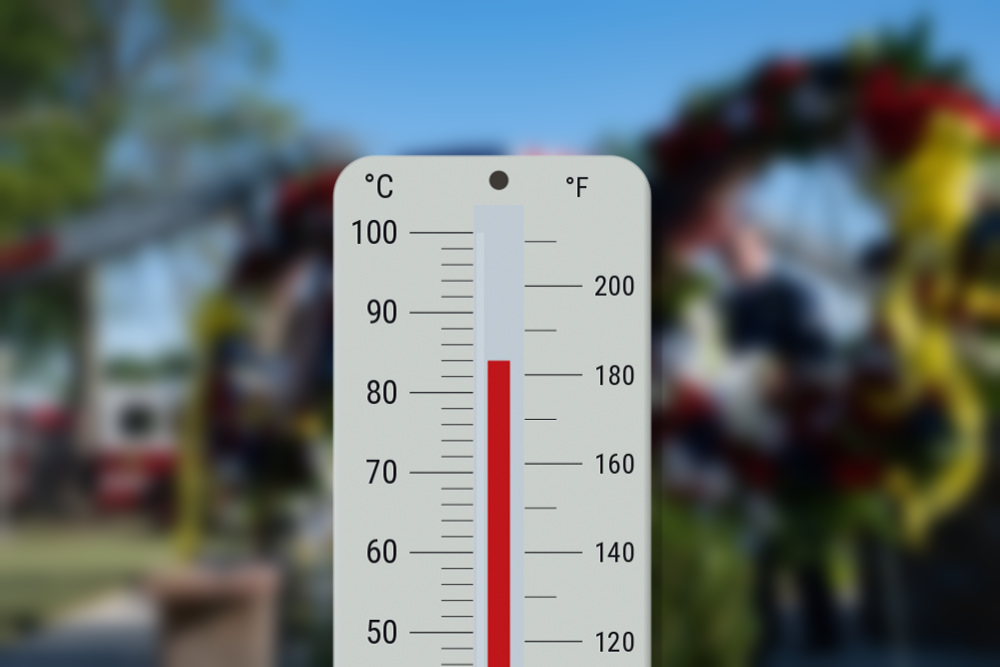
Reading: 84 °C
